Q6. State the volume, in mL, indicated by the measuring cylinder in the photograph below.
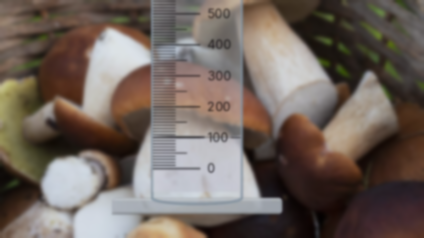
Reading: 100 mL
